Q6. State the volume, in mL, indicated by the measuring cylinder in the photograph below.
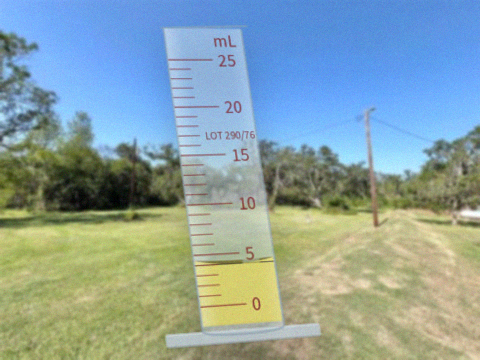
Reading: 4 mL
